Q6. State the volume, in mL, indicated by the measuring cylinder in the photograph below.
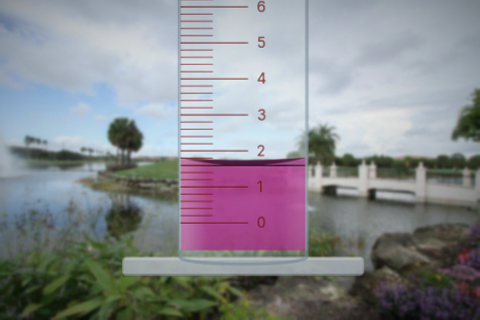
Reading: 1.6 mL
